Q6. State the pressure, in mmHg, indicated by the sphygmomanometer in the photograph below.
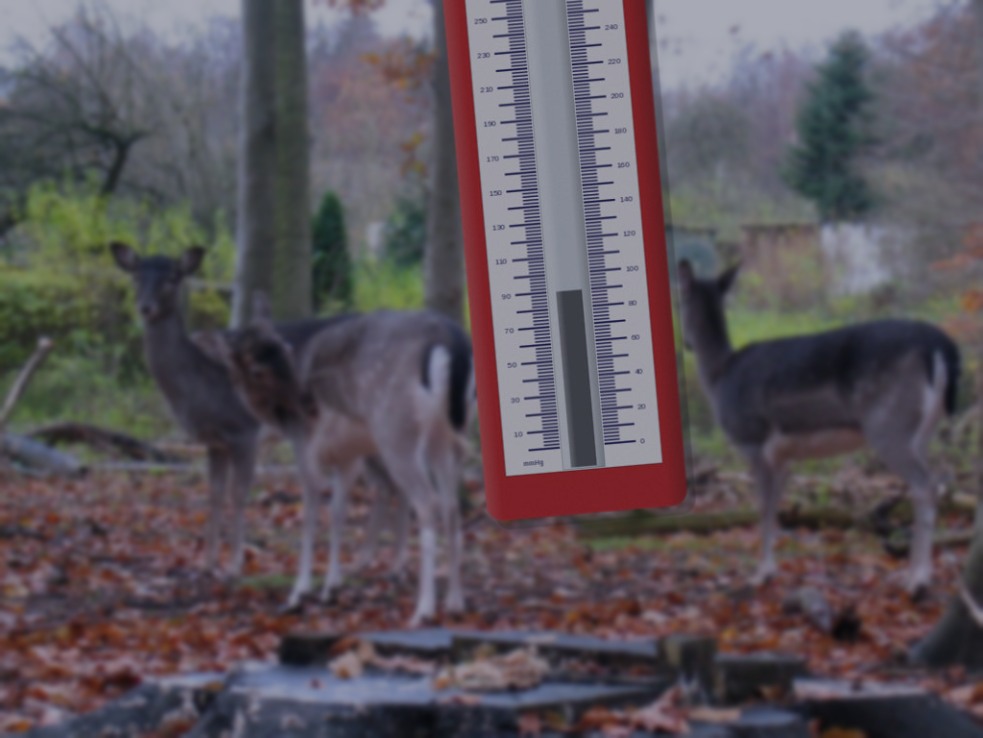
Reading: 90 mmHg
